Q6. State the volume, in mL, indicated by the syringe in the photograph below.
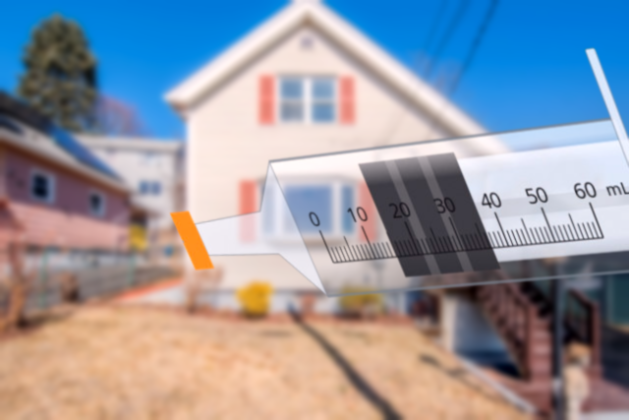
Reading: 15 mL
